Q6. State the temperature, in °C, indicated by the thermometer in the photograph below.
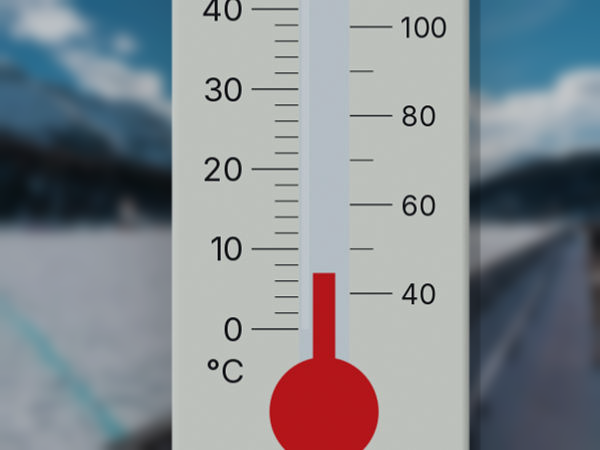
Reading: 7 °C
